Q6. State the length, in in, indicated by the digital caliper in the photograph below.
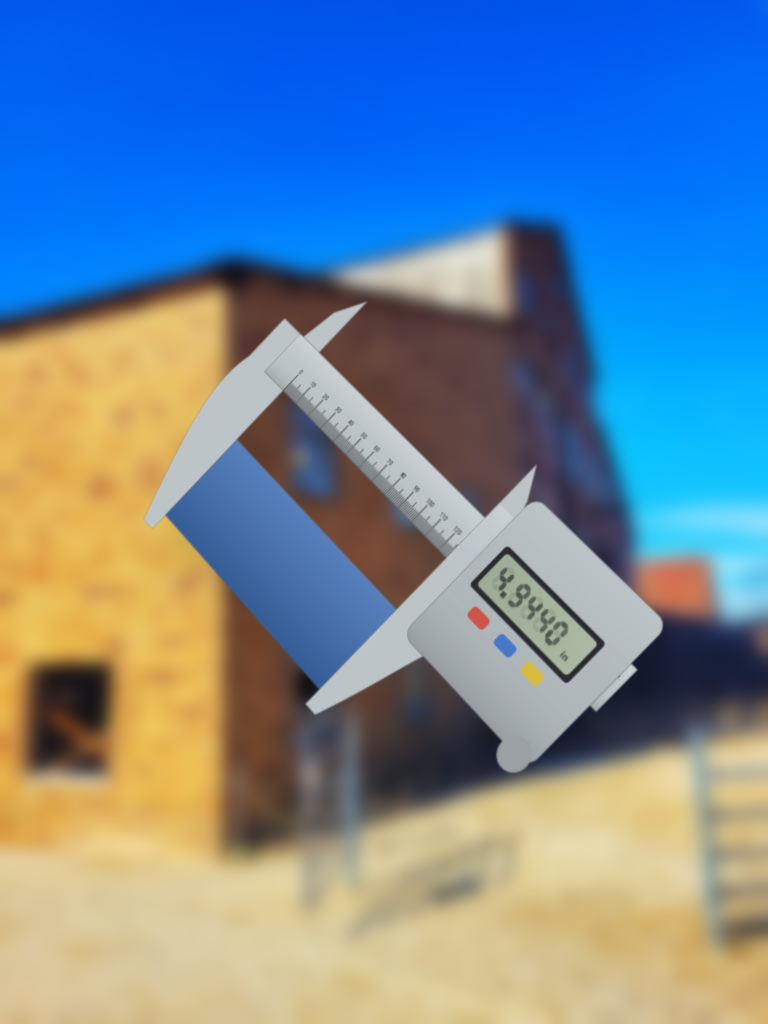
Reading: 4.9440 in
